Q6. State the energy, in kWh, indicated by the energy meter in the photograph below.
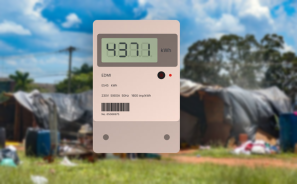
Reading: 4371 kWh
